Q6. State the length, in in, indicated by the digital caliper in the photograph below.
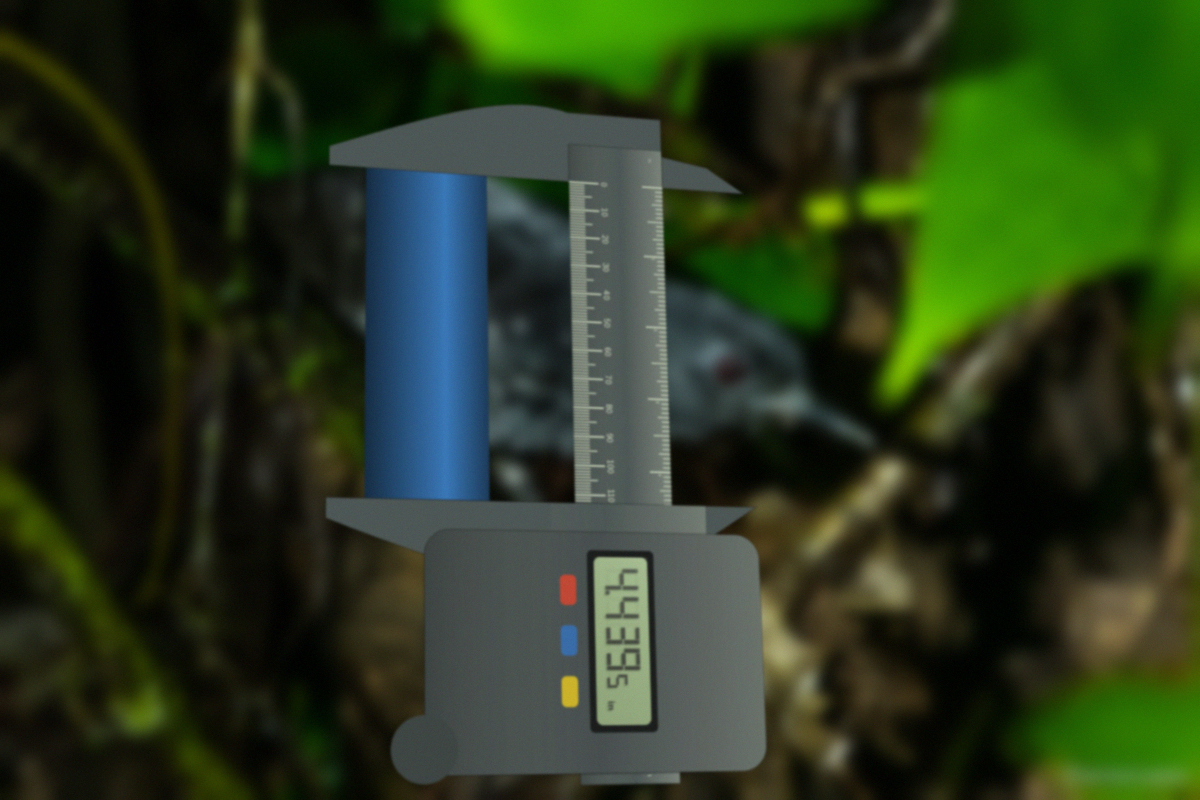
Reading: 4.4395 in
